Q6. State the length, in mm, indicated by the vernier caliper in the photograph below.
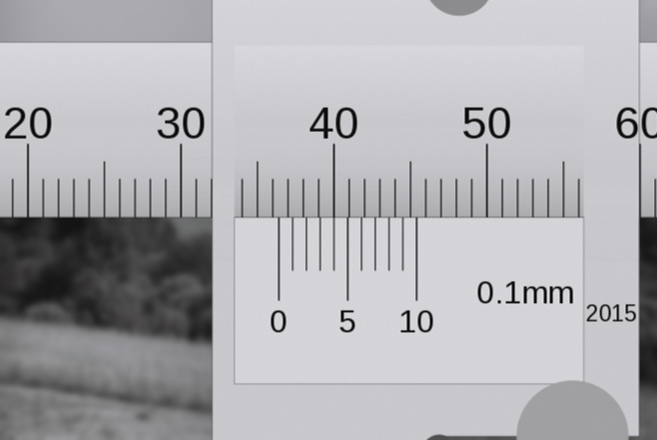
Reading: 36.4 mm
